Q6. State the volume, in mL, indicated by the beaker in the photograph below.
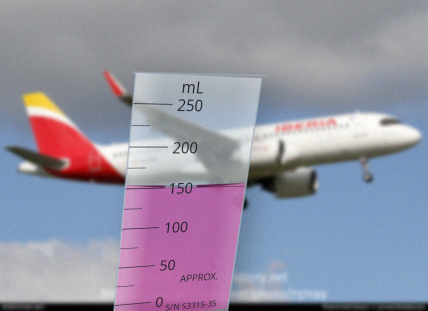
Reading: 150 mL
